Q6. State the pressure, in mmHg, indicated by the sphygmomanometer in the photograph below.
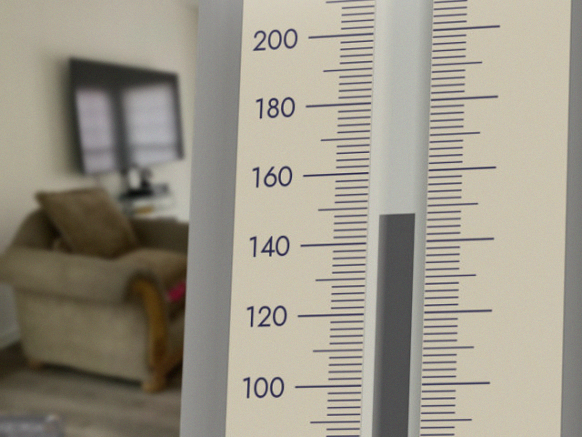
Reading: 148 mmHg
